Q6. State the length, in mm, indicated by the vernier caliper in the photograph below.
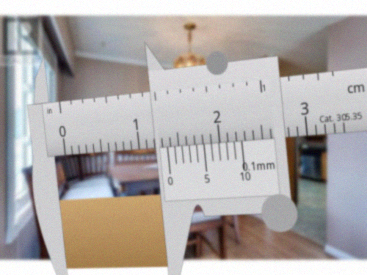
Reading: 13.6 mm
